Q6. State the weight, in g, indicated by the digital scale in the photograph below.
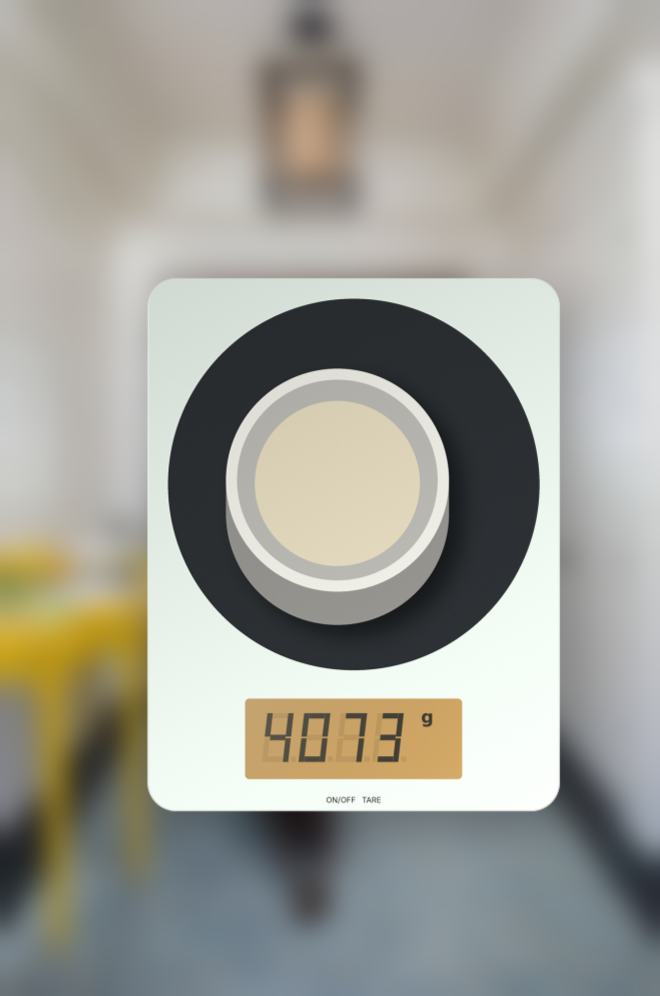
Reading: 4073 g
